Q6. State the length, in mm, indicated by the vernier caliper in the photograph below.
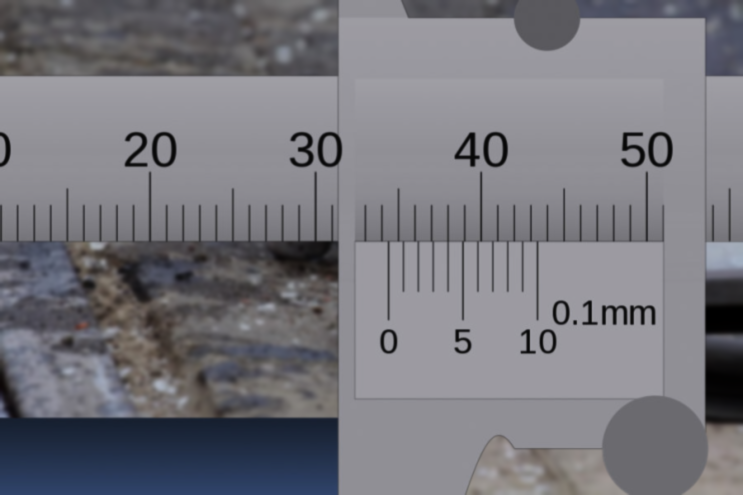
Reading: 34.4 mm
